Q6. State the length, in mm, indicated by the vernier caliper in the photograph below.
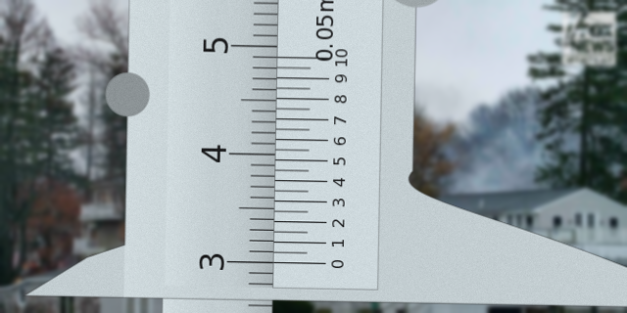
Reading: 30.0 mm
